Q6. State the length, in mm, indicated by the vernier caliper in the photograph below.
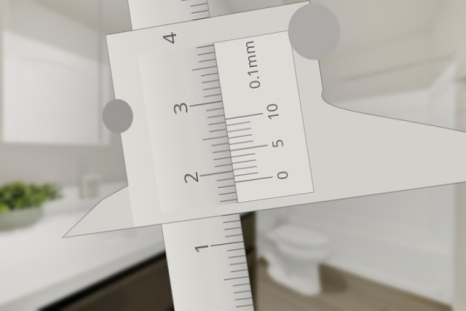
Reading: 18.4 mm
